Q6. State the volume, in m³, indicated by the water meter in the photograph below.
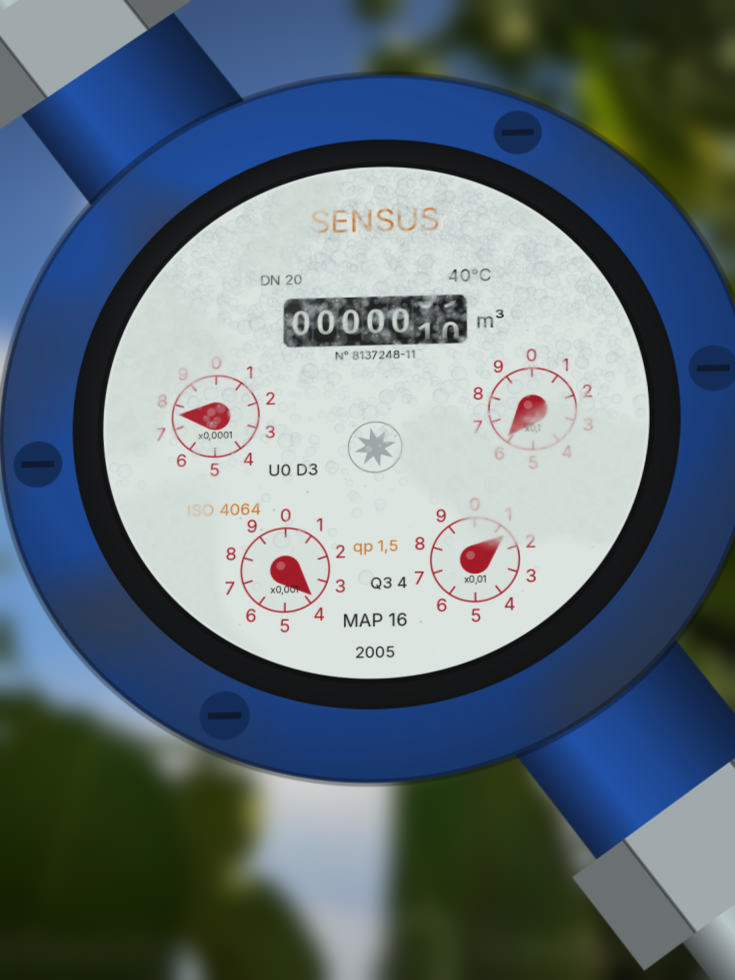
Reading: 9.6137 m³
